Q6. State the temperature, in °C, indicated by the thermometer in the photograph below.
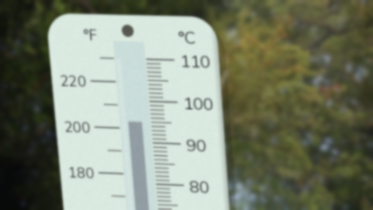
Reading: 95 °C
